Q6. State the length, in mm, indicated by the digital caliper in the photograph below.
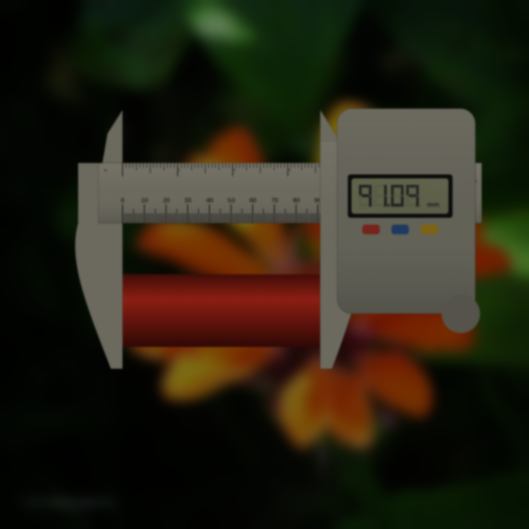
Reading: 91.09 mm
